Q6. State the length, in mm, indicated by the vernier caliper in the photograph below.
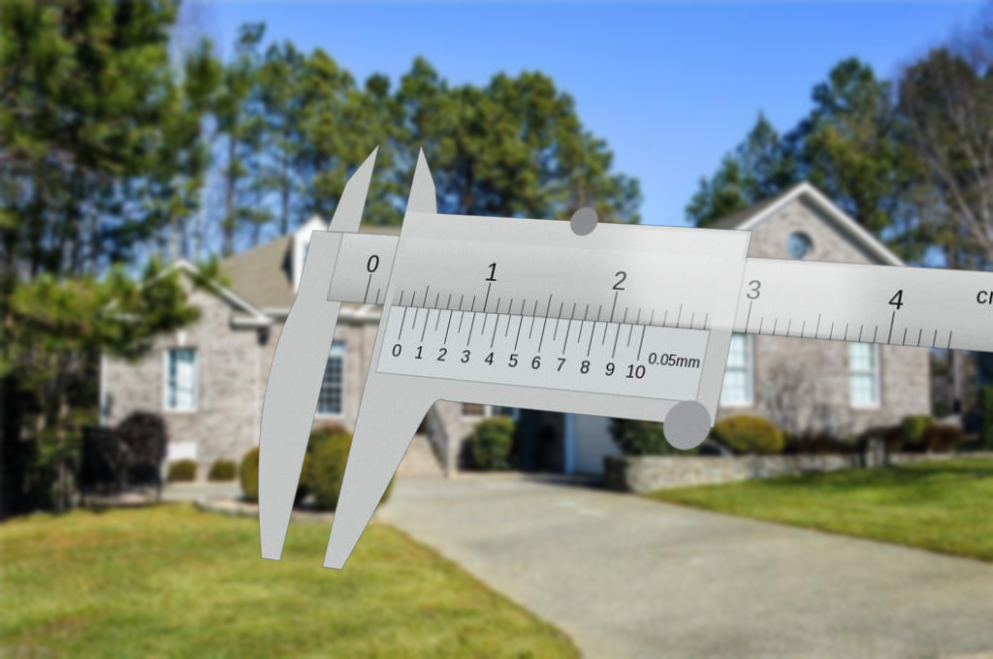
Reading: 3.6 mm
